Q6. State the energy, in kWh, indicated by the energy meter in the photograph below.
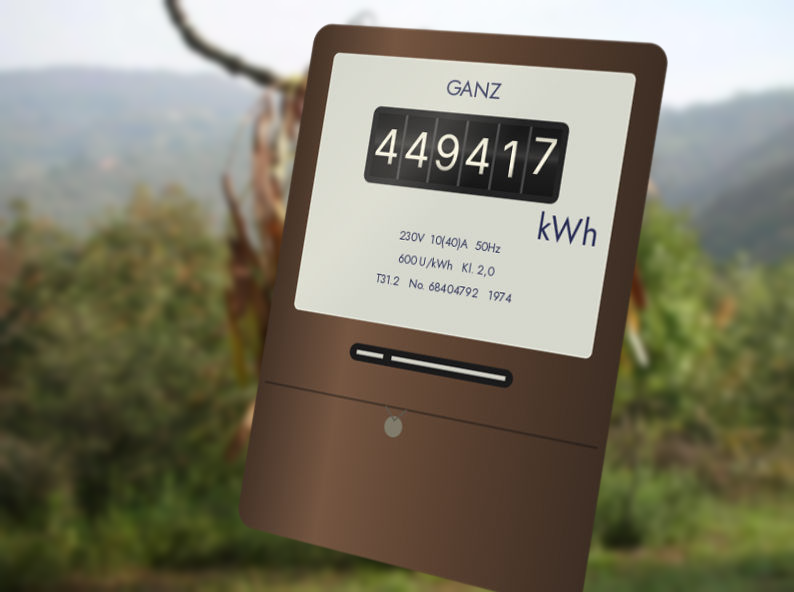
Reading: 449417 kWh
